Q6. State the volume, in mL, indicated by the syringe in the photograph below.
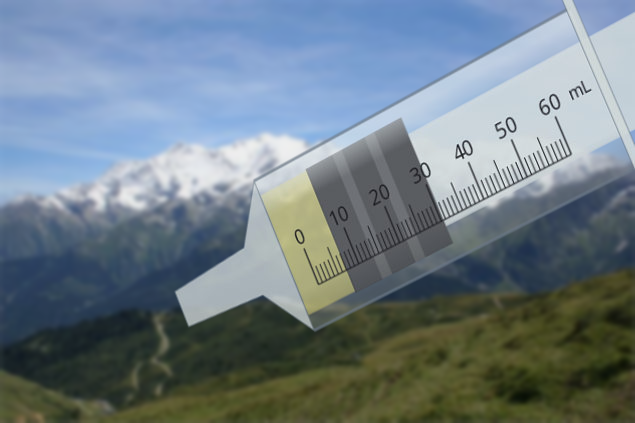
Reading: 7 mL
